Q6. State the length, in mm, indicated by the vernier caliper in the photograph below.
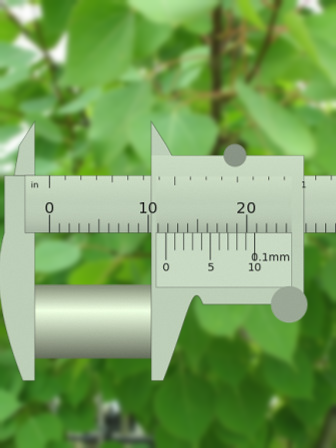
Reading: 11.8 mm
